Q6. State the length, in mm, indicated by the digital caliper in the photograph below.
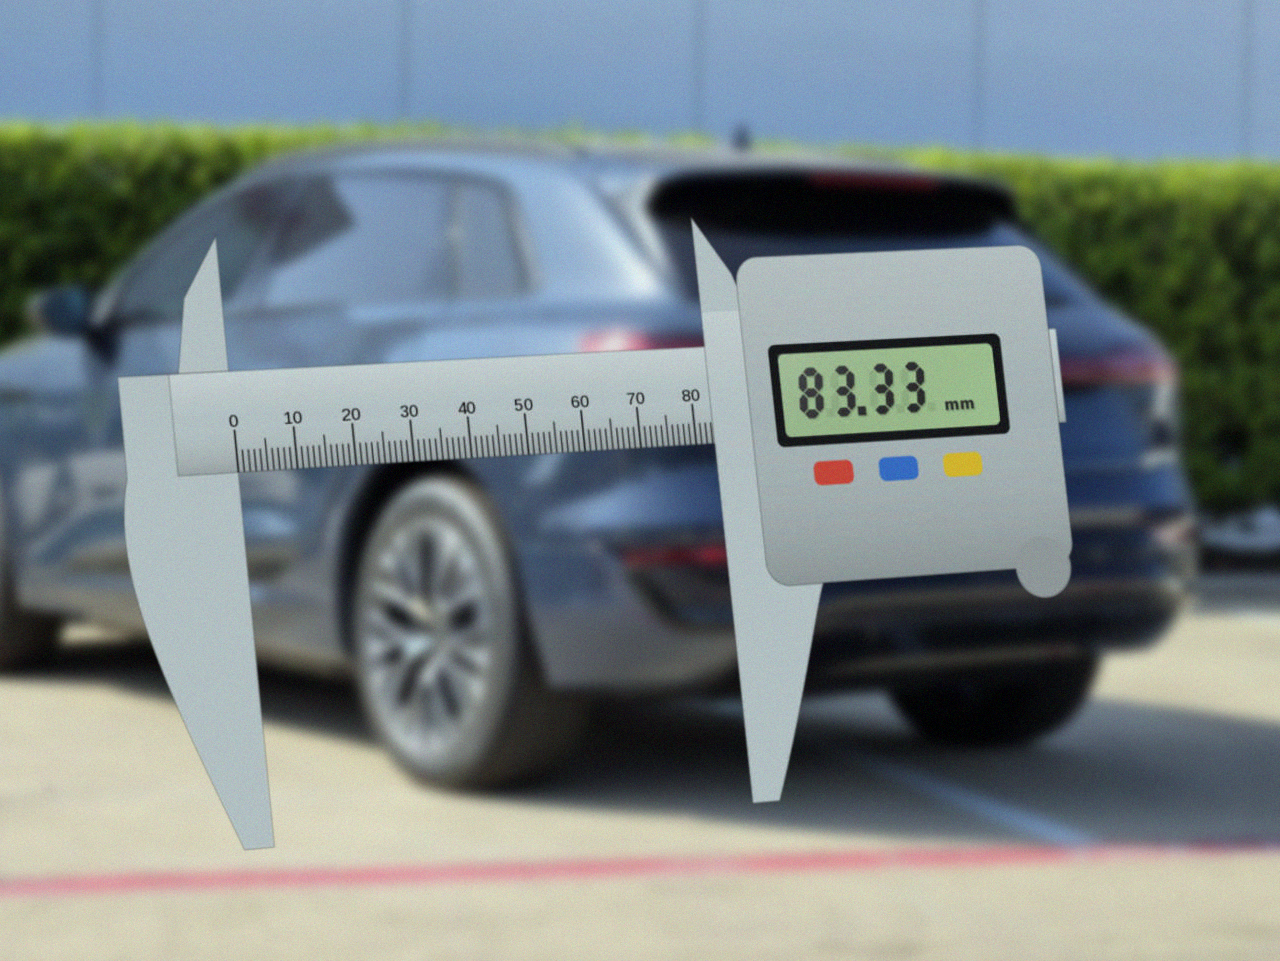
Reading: 83.33 mm
